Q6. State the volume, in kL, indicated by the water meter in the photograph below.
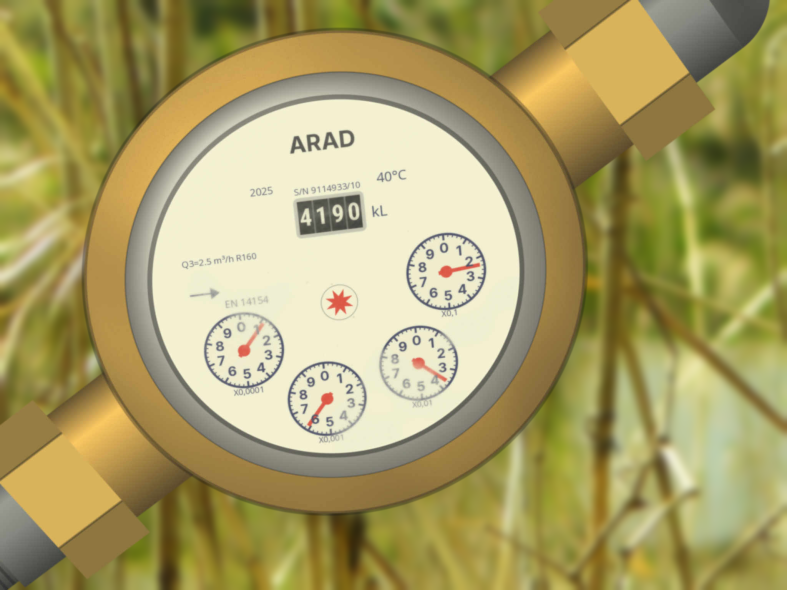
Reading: 4190.2361 kL
